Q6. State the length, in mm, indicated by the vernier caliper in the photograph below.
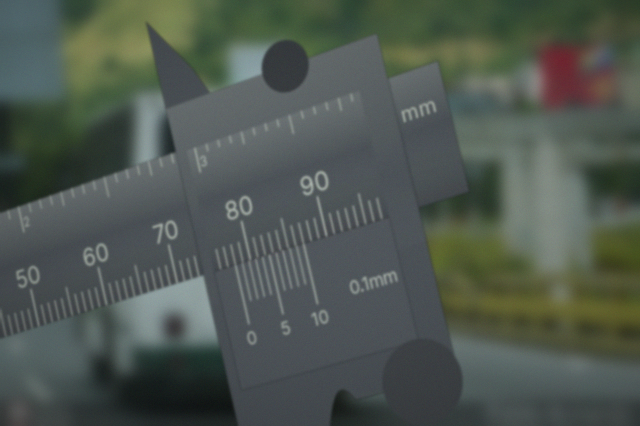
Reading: 78.0 mm
